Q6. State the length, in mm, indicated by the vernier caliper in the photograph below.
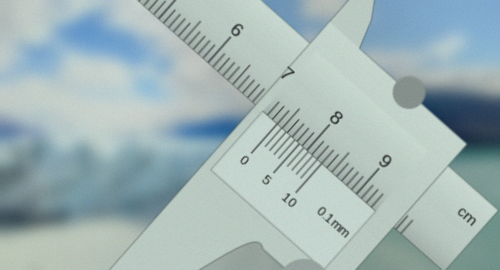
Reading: 74.0 mm
